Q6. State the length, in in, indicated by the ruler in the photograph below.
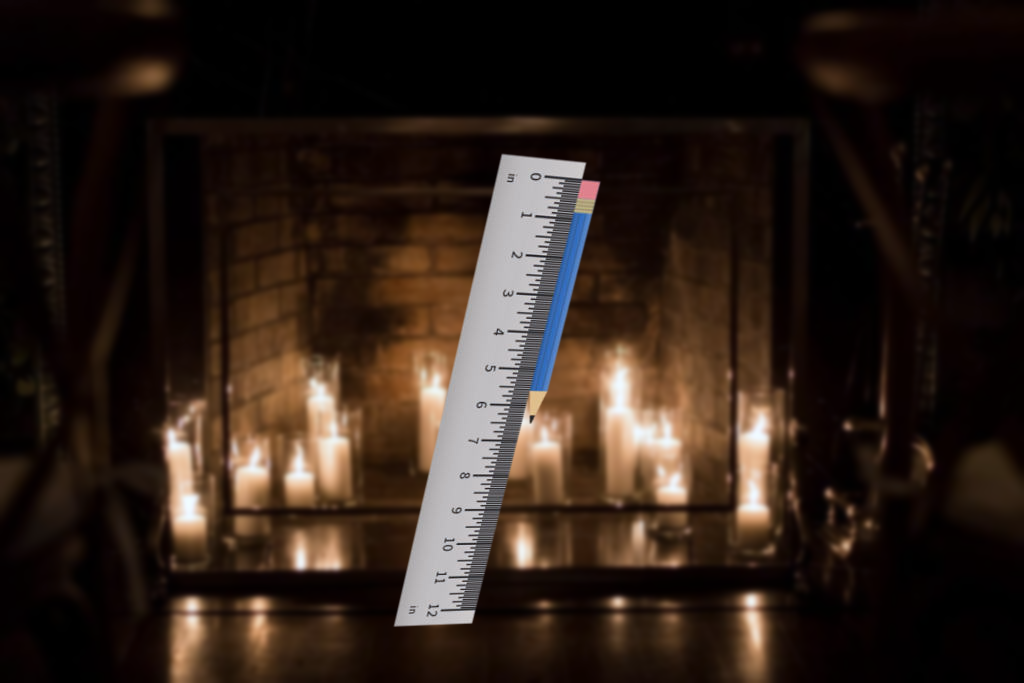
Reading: 6.5 in
